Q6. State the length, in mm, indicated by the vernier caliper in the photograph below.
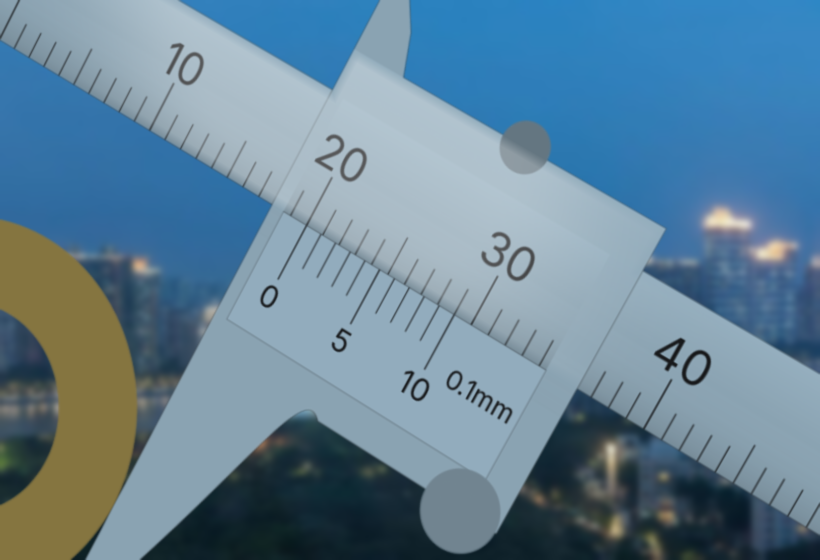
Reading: 20.0 mm
